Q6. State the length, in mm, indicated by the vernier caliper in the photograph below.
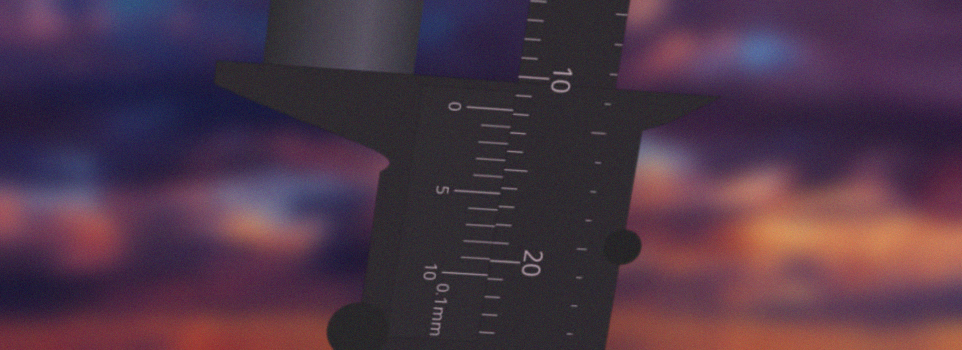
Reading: 11.8 mm
